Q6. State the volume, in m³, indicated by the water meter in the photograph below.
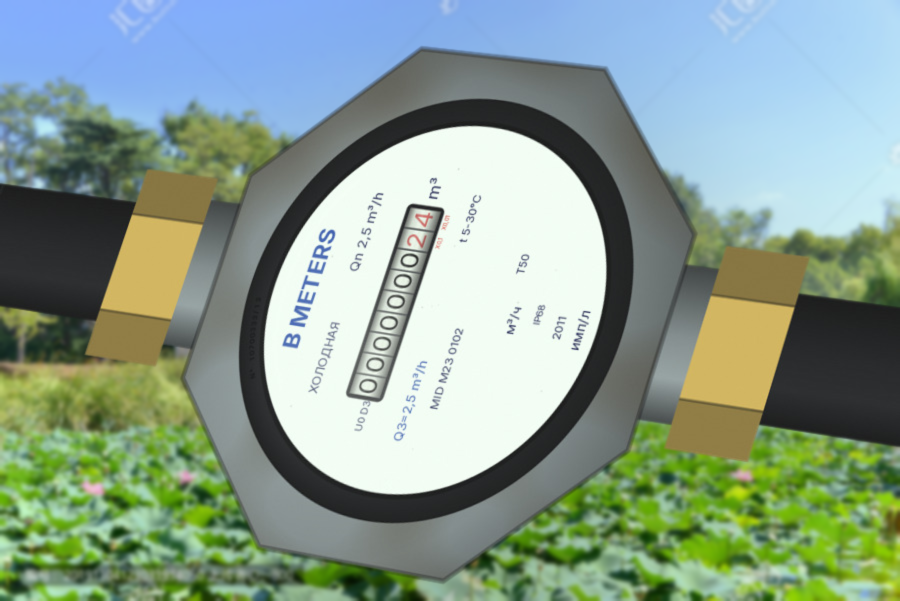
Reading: 0.24 m³
